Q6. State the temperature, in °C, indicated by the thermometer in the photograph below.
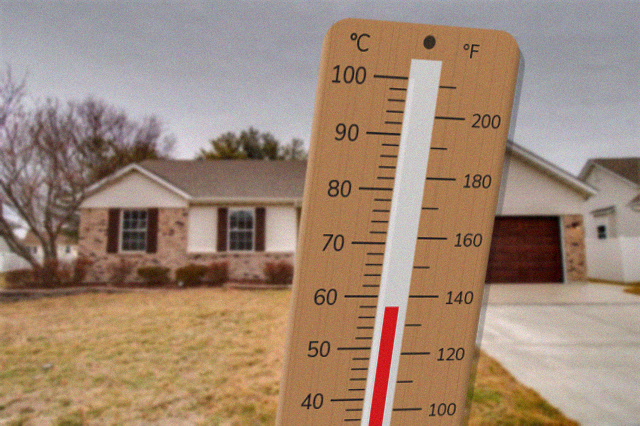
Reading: 58 °C
